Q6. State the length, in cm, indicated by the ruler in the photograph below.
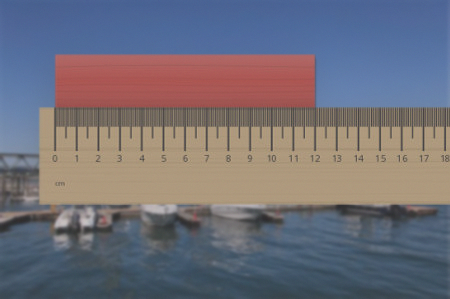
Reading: 12 cm
